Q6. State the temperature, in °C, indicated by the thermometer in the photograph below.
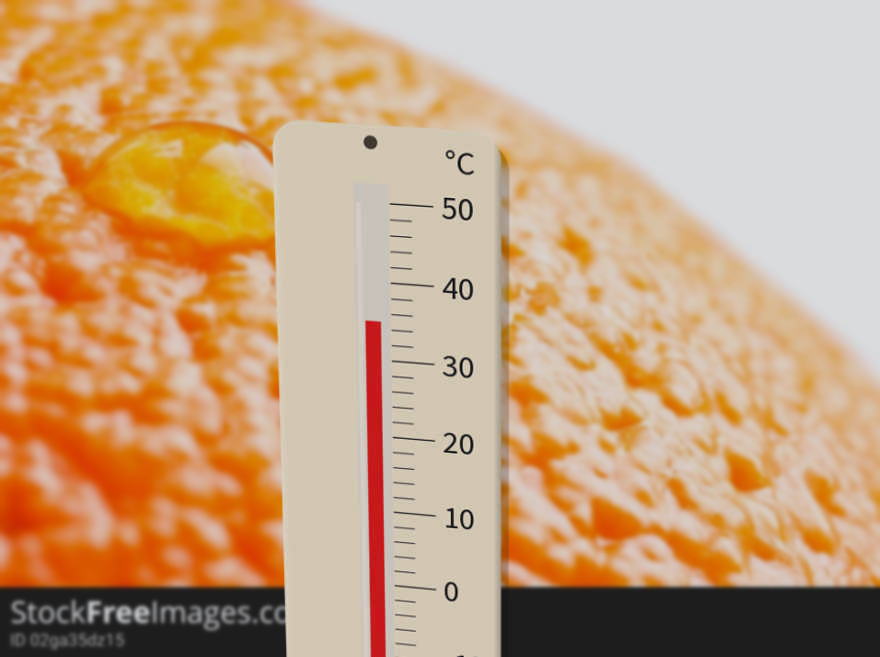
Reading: 35 °C
